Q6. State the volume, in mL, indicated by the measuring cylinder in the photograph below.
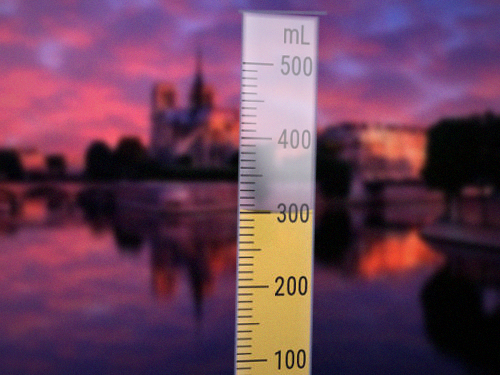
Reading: 300 mL
